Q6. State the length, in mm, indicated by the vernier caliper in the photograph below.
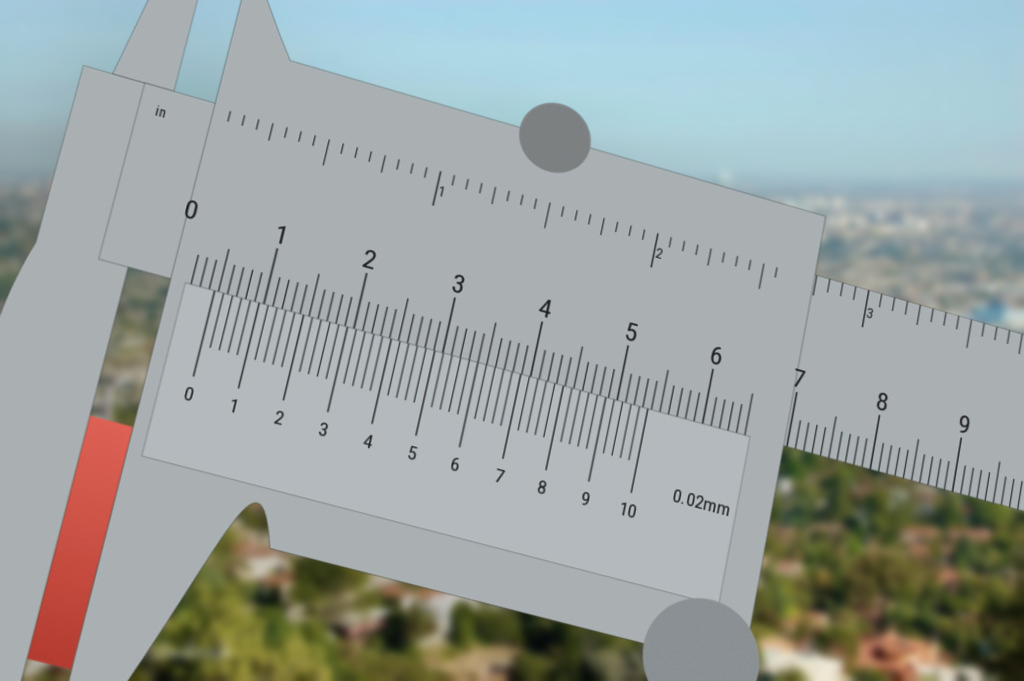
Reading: 4.6 mm
